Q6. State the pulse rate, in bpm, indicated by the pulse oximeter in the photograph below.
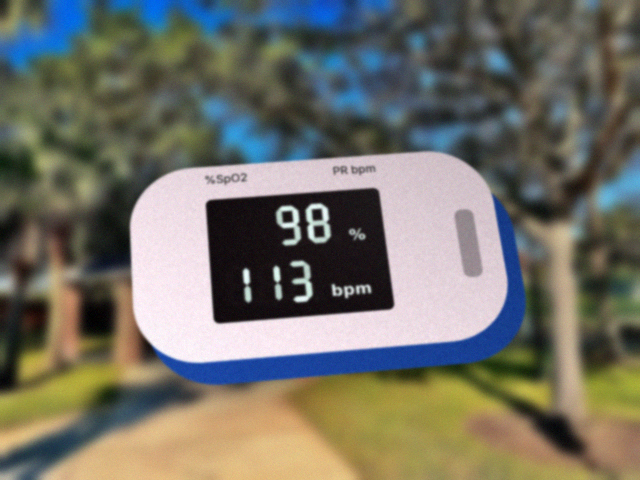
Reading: 113 bpm
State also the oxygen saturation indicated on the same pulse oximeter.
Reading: 98 %
